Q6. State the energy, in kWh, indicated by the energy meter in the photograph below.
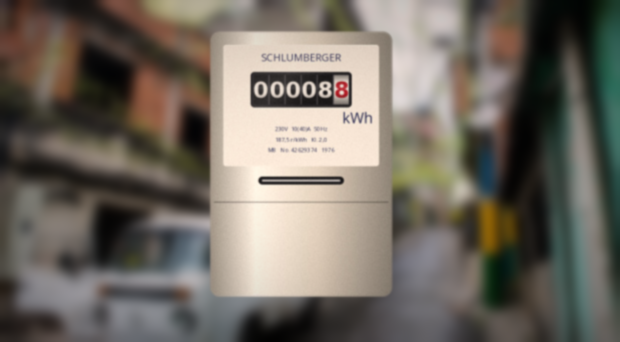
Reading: 8.8 kWh
